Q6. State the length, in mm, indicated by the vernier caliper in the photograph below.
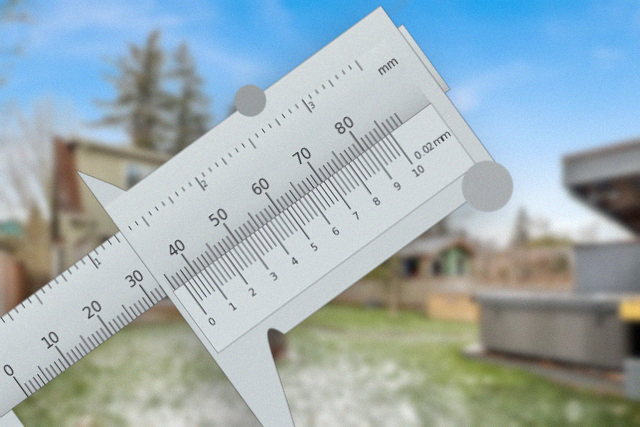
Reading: 37.0 mm
